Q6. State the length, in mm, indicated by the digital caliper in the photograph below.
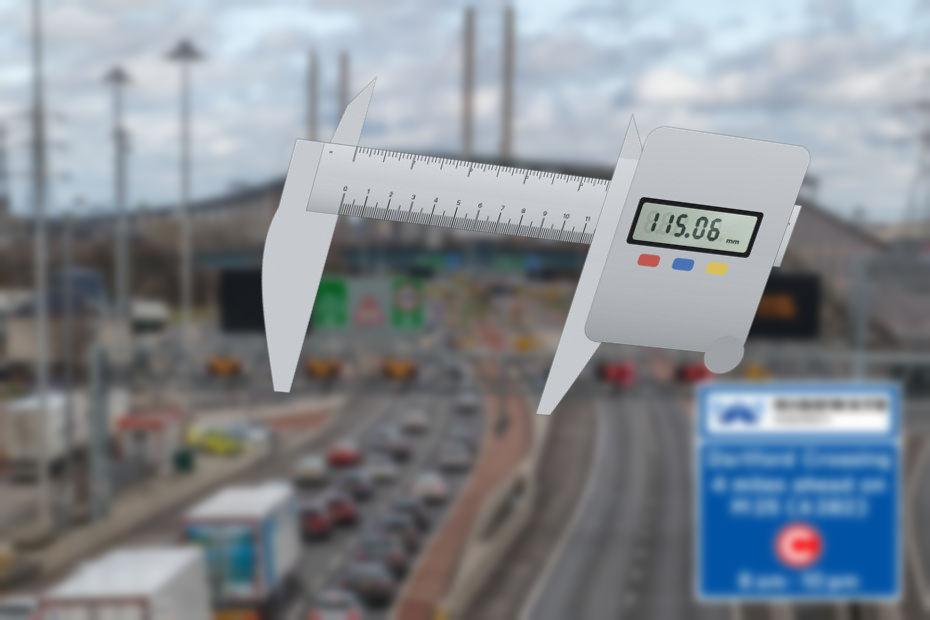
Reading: 115.06 mm
